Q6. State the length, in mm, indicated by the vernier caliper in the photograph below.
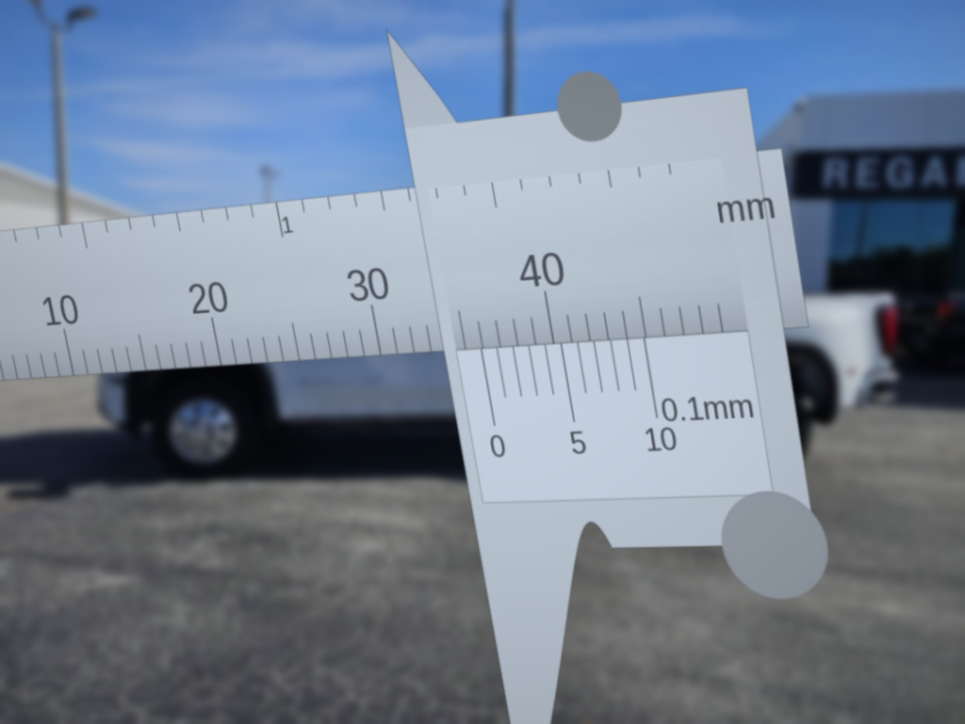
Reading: 35.9 mm
